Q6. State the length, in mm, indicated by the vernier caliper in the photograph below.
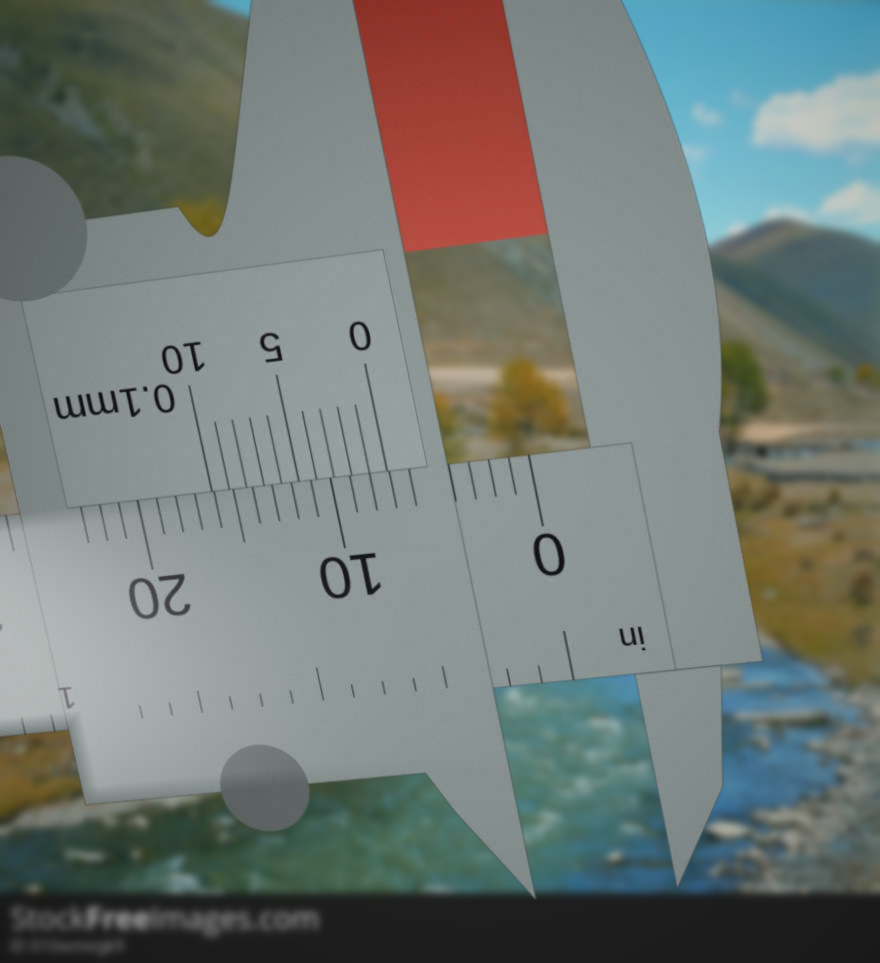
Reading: 7.1 mm
